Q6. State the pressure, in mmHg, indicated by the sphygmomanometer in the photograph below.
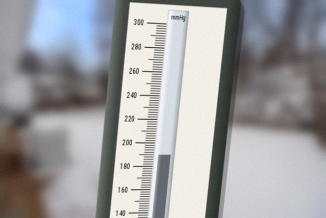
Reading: 190 mmHg
